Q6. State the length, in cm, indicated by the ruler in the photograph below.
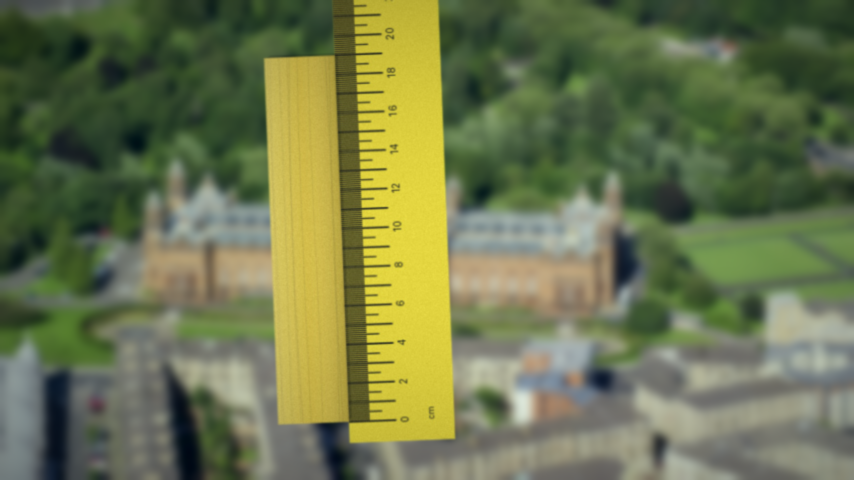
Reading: 19 cm
